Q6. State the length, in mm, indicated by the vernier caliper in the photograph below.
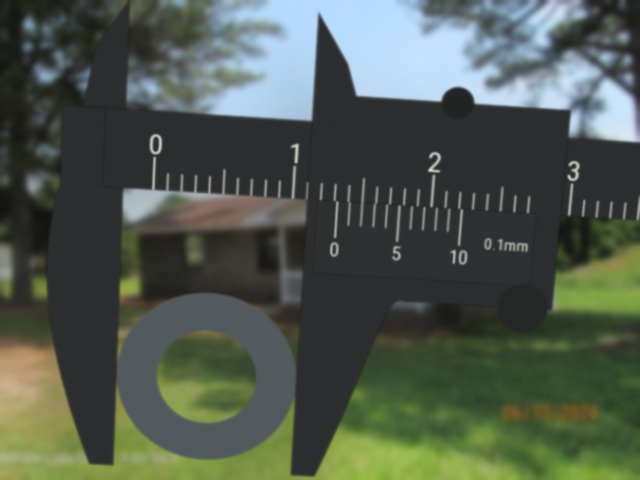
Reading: 13.2 mm
